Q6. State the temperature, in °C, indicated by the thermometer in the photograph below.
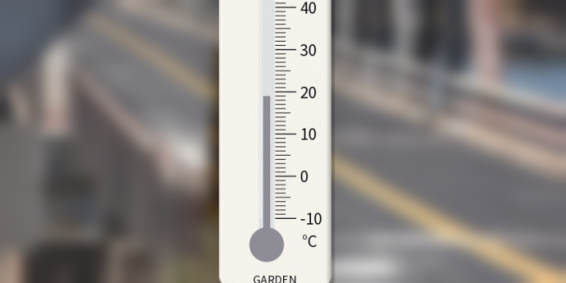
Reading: 19 °C
